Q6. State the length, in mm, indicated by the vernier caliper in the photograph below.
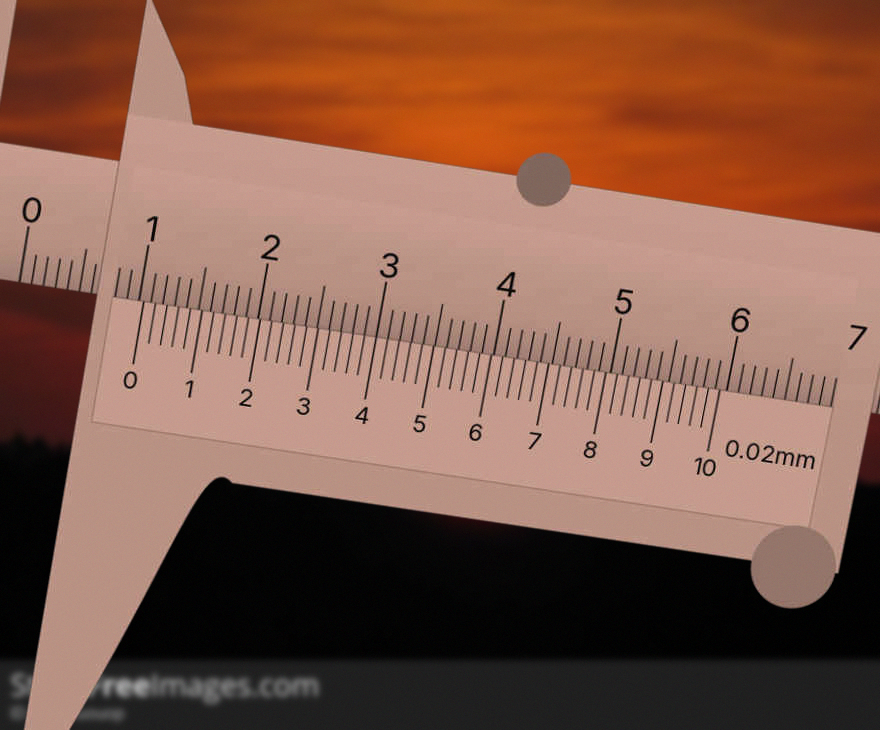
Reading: 10.4 mm
